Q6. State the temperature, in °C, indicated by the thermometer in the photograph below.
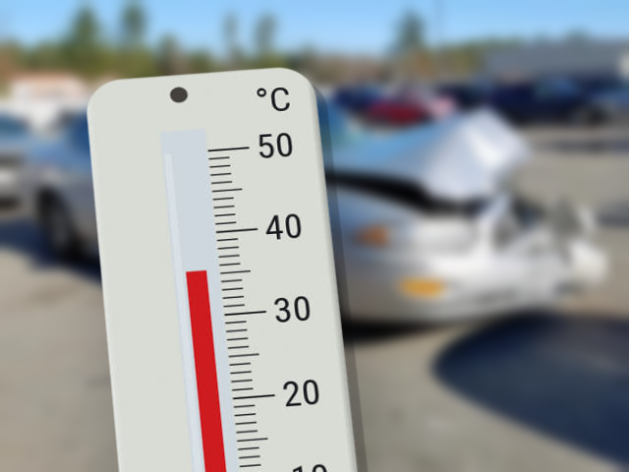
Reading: 35.5 °C
